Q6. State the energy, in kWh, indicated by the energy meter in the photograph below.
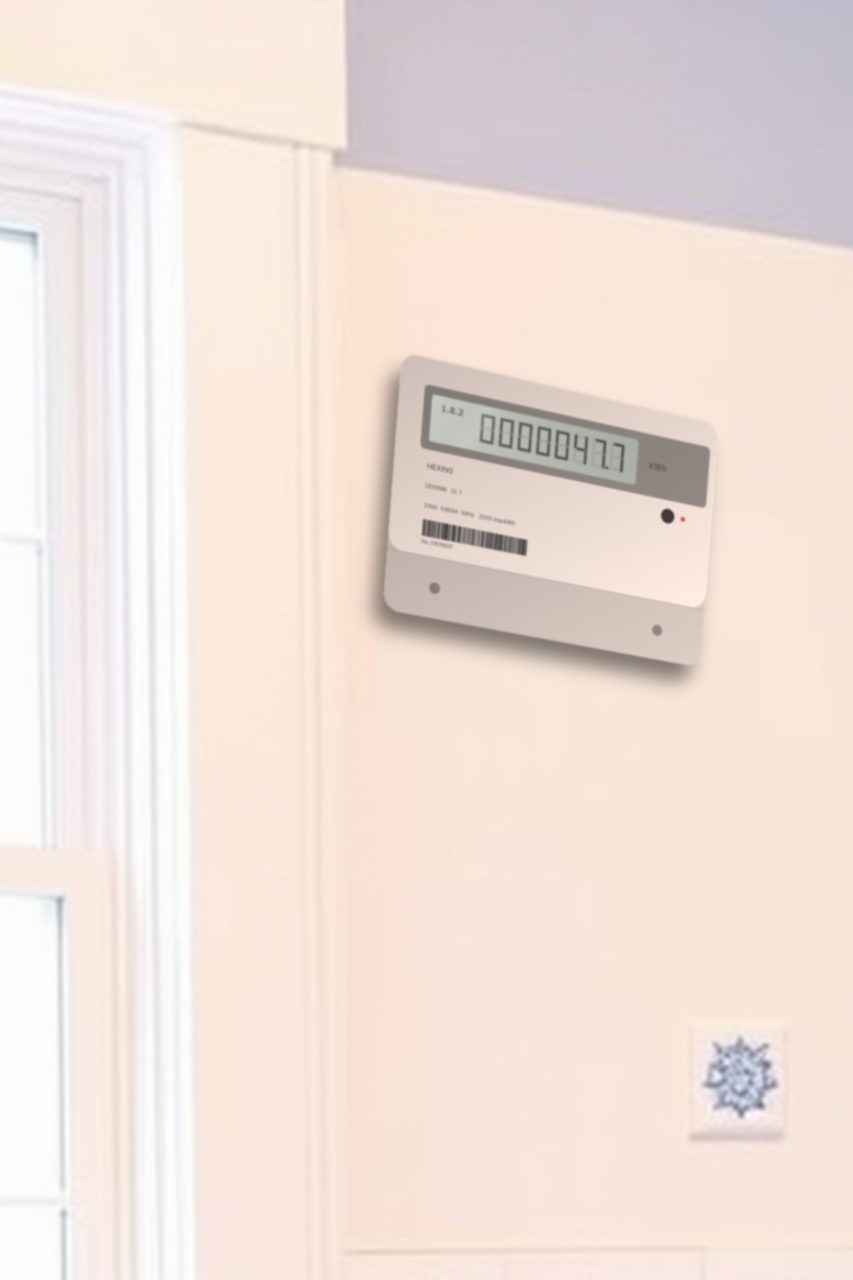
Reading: 47.7 kWh
